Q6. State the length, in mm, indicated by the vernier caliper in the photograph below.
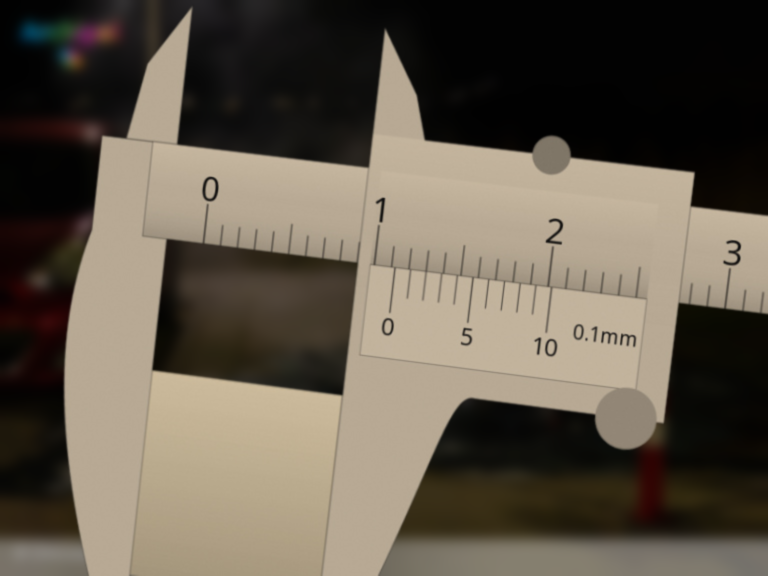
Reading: 11.2 mm
